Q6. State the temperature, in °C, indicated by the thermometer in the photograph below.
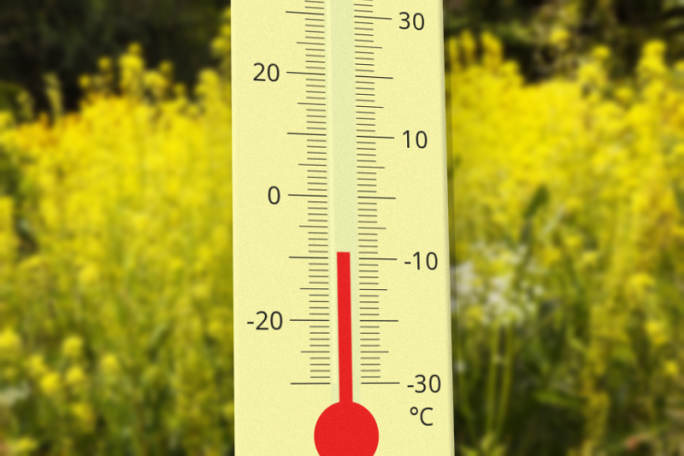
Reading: -9 °C
